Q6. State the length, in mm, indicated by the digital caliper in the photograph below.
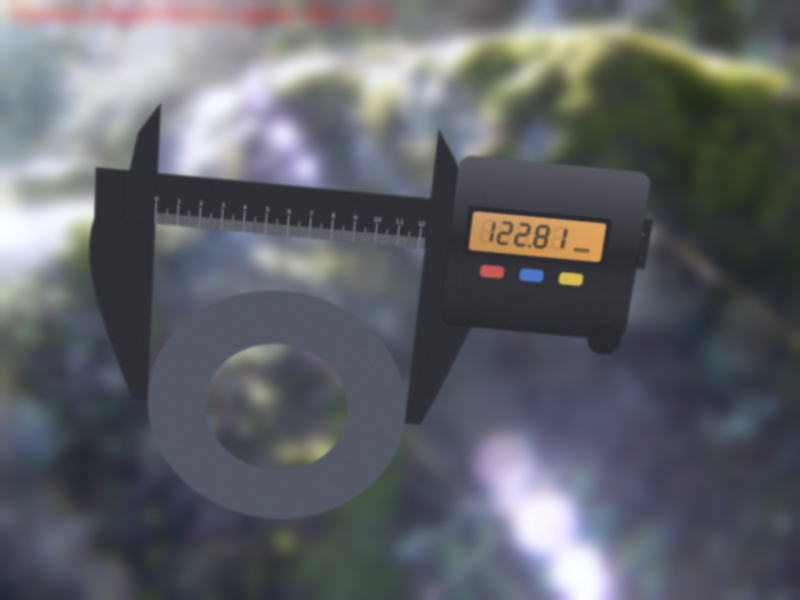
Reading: 122.81 mm
